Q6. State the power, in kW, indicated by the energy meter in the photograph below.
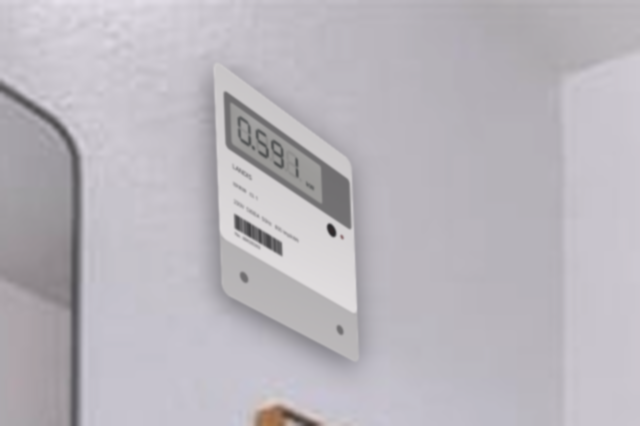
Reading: 0.591 kW
